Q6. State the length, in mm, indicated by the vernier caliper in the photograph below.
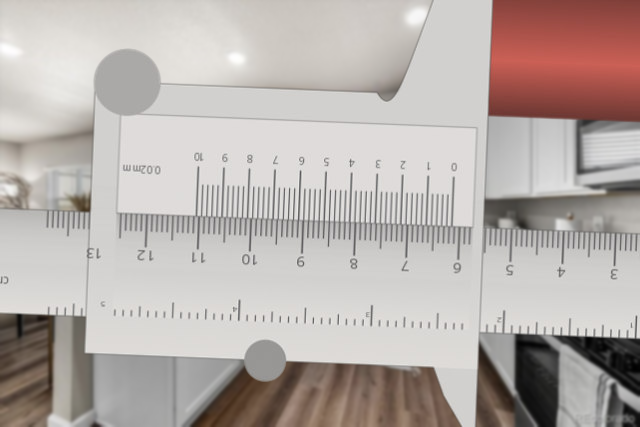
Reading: 61.5 mm
